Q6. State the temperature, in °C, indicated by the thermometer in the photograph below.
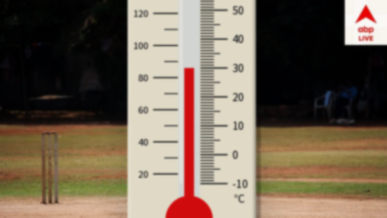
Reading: 30 °C
